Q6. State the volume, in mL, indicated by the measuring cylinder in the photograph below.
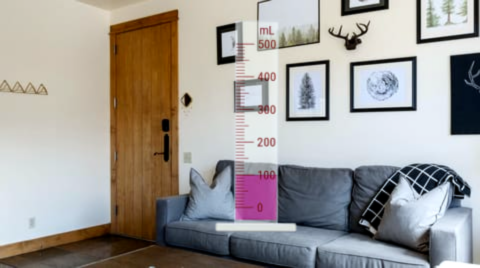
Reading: 100 mL
